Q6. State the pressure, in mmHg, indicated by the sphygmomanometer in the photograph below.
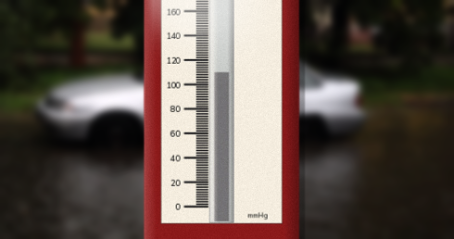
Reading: 110 mmHg
